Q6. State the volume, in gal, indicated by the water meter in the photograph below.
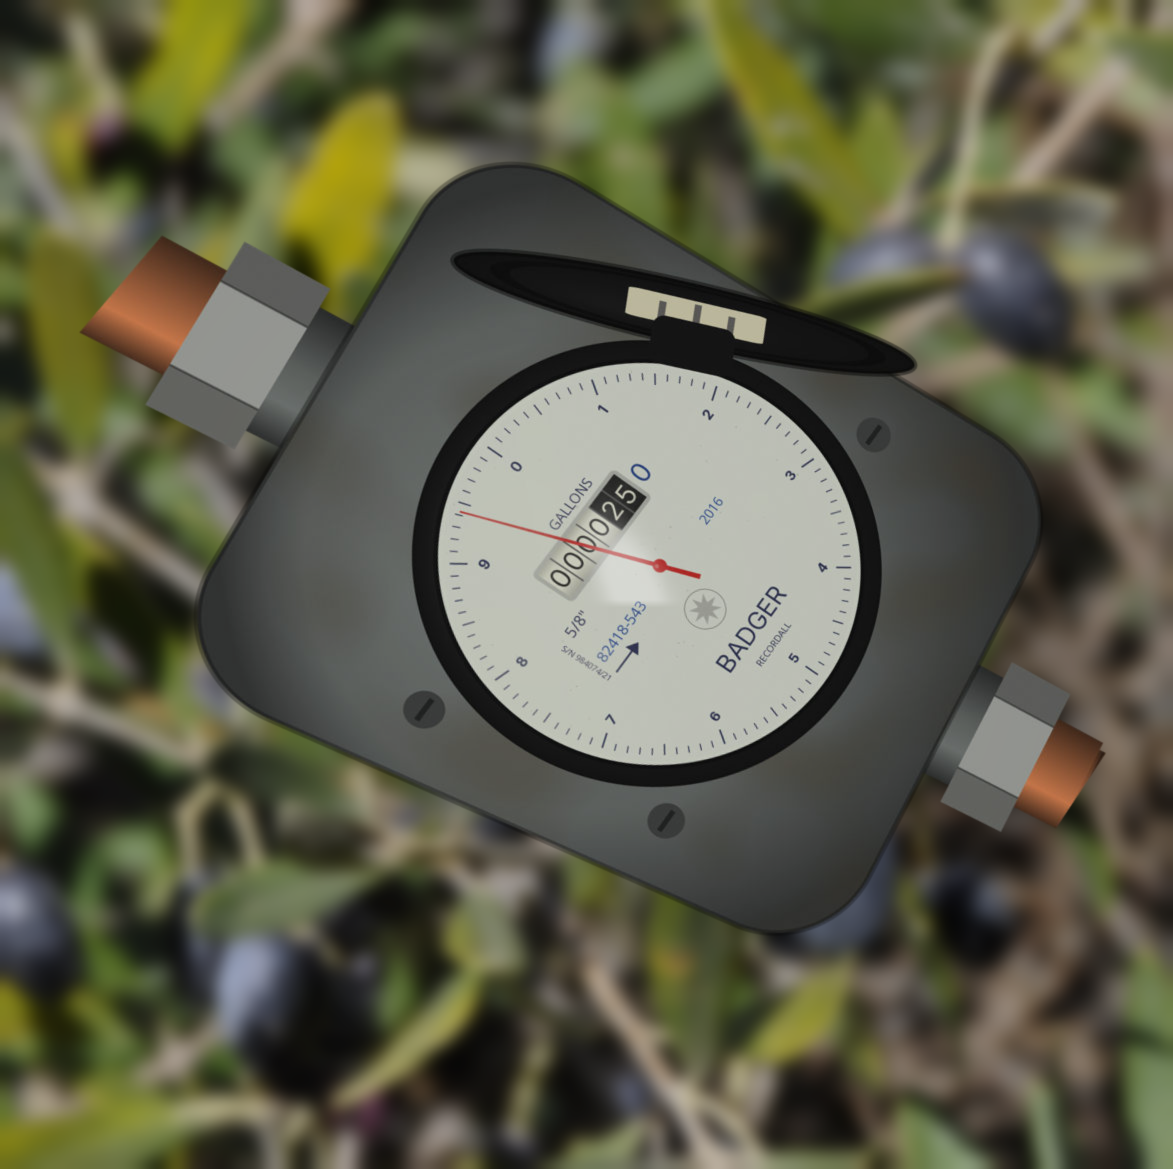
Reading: 249.4 gal
